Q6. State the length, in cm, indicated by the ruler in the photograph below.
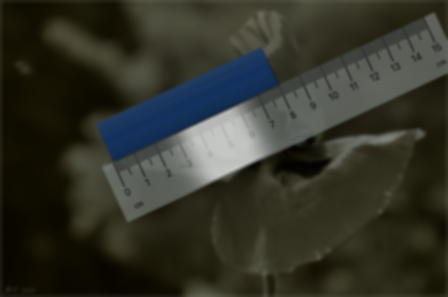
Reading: 8 cm
